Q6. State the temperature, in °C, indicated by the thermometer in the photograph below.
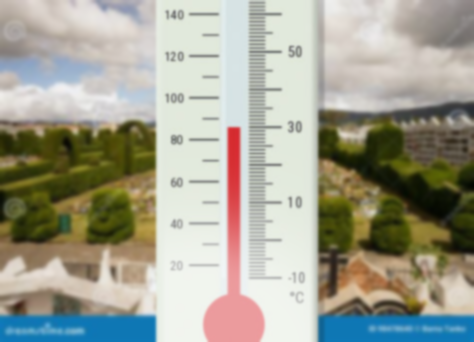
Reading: 30 °C
